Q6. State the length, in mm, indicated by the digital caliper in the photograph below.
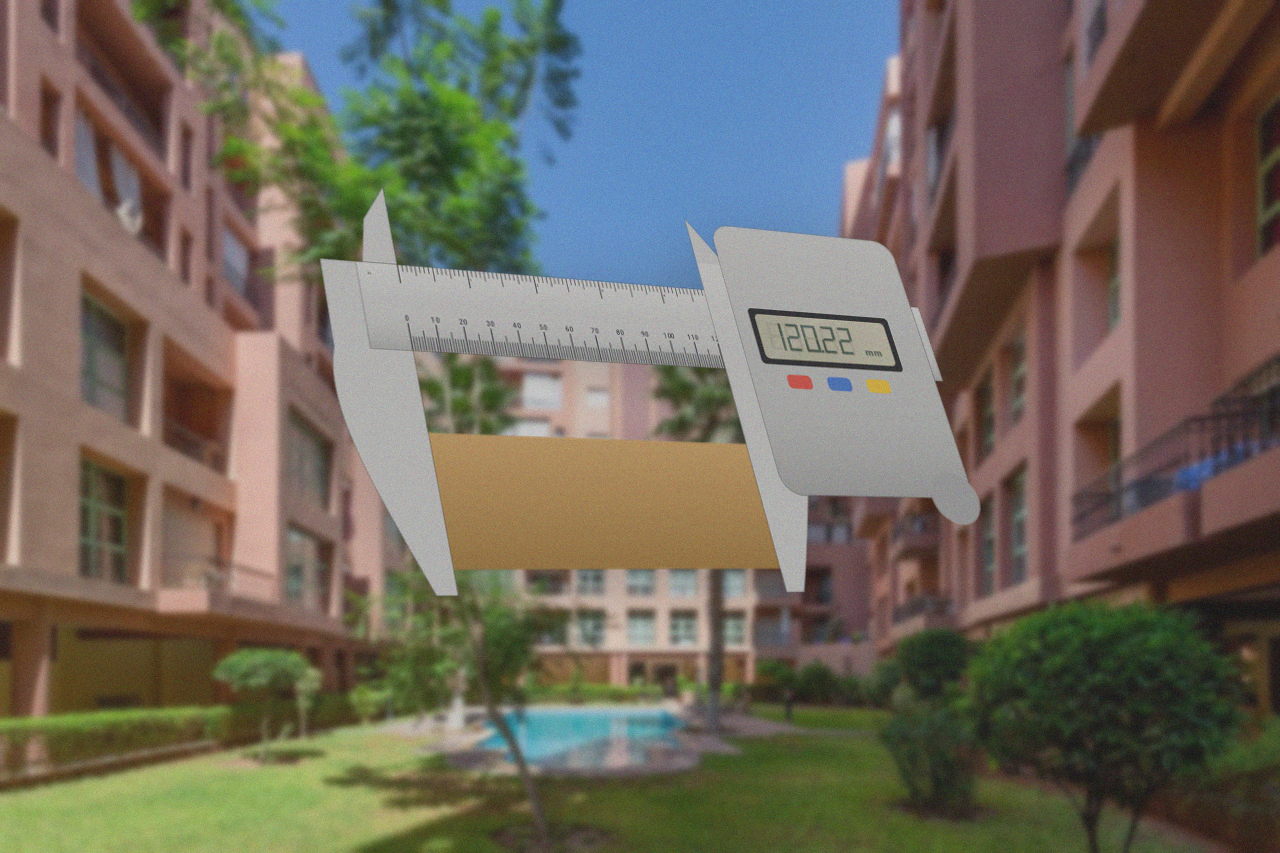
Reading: 120.22 mm
